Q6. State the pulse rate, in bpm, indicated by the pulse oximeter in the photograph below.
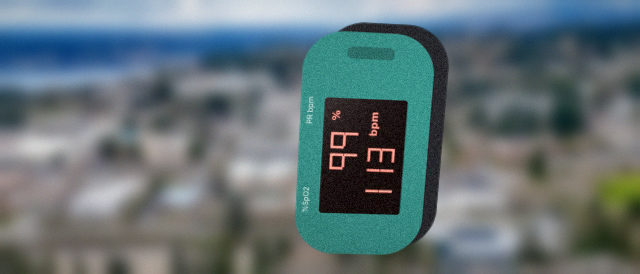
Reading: 113 bpm
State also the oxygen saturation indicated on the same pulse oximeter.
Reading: 99 %
